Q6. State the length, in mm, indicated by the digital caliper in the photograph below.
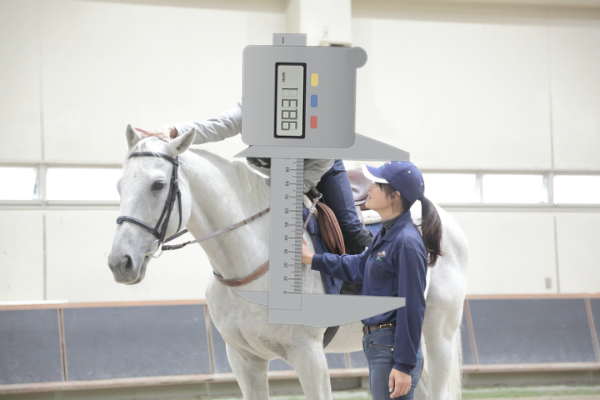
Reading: 98.31 mm
